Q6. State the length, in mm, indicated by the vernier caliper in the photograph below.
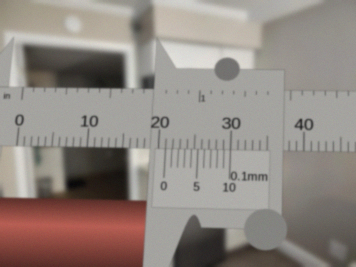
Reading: 21.0 mm
